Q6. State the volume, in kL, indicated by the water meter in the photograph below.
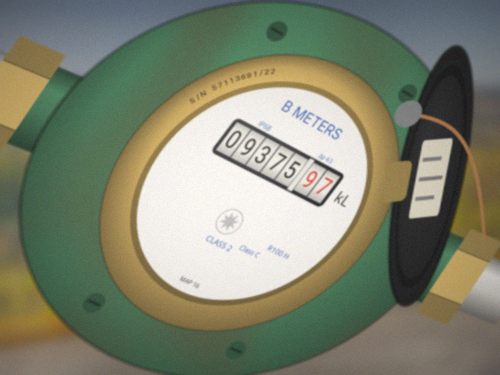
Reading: 9375.97 kL
